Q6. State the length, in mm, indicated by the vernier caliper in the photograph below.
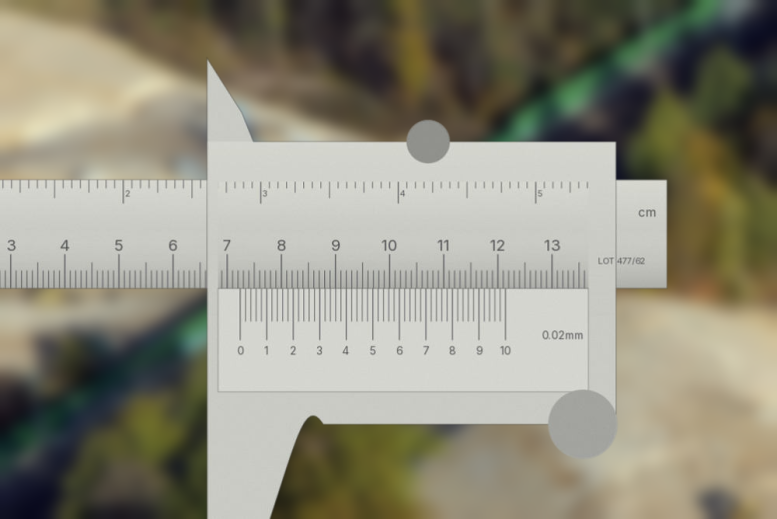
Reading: 72.4 mm
